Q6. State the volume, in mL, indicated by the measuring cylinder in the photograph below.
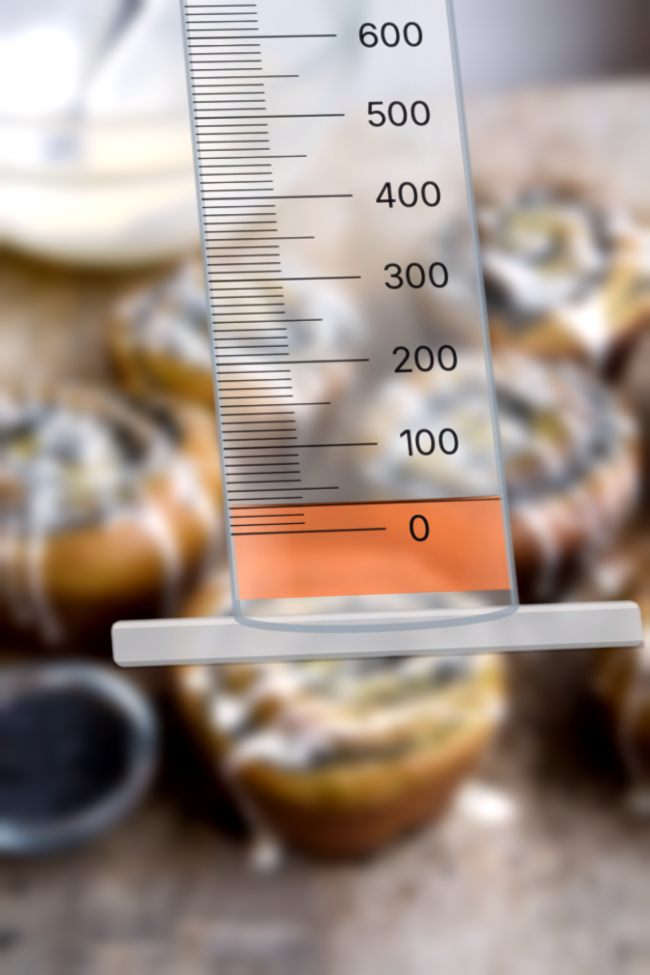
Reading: 30 mL
